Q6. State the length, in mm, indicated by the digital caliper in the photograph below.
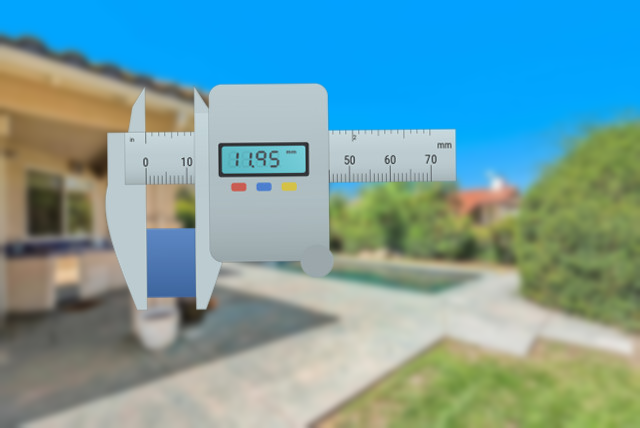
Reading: 11.95 mm
